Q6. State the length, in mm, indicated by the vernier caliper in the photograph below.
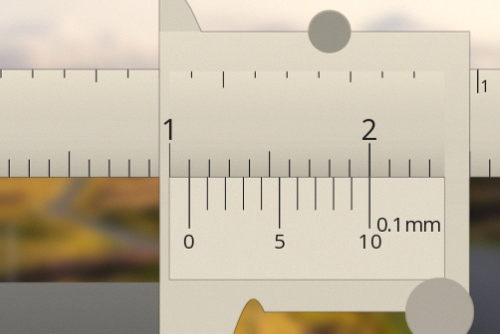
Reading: 11.0 mm
